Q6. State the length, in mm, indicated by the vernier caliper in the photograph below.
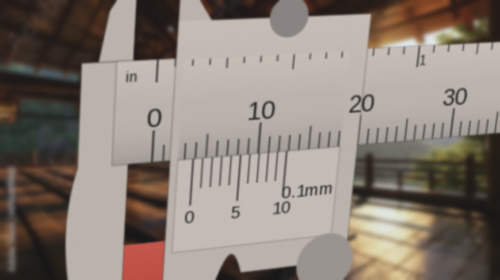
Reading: 3.8 mm
